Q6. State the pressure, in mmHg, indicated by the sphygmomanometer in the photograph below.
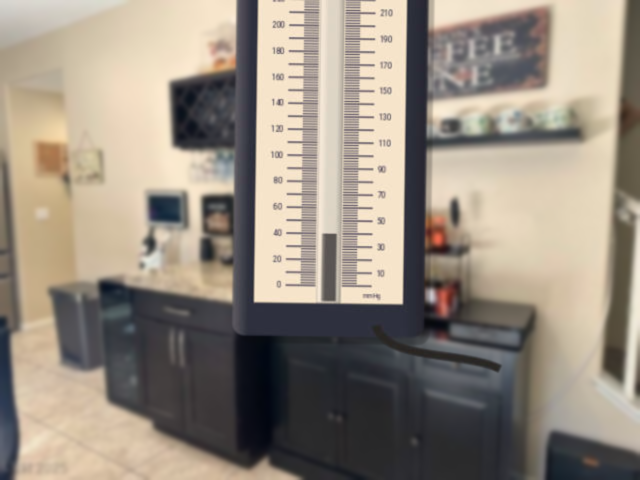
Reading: 40 mmHg
